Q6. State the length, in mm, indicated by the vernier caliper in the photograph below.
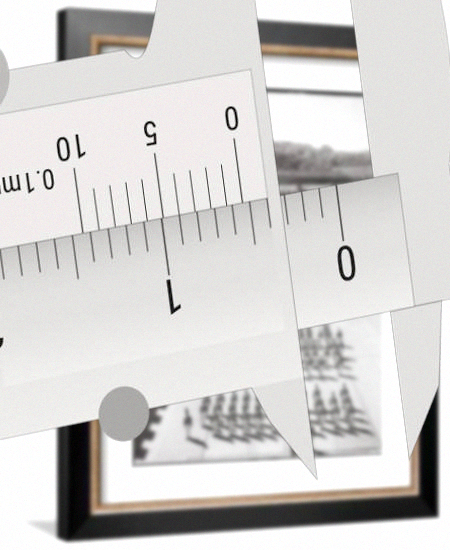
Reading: 5.4 mm
